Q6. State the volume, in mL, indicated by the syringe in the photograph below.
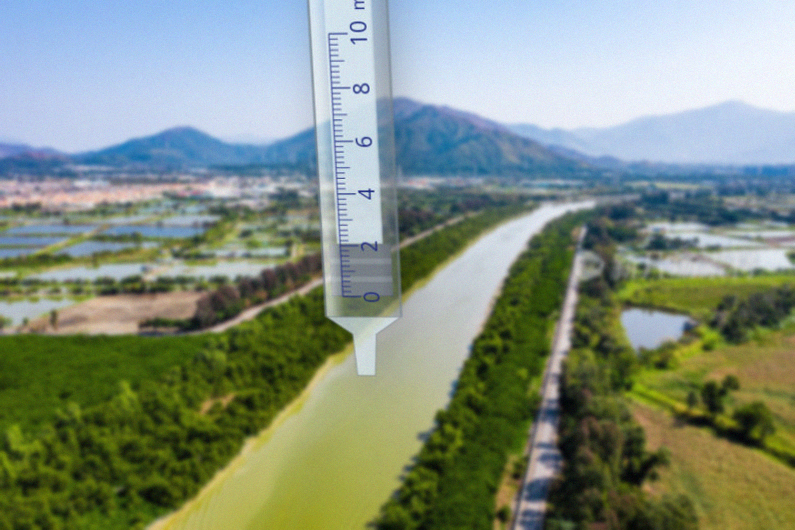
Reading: 0 mL
